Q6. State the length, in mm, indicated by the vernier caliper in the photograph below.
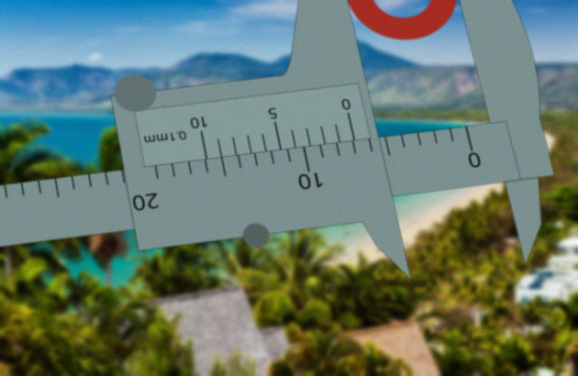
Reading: 6.9 mm
